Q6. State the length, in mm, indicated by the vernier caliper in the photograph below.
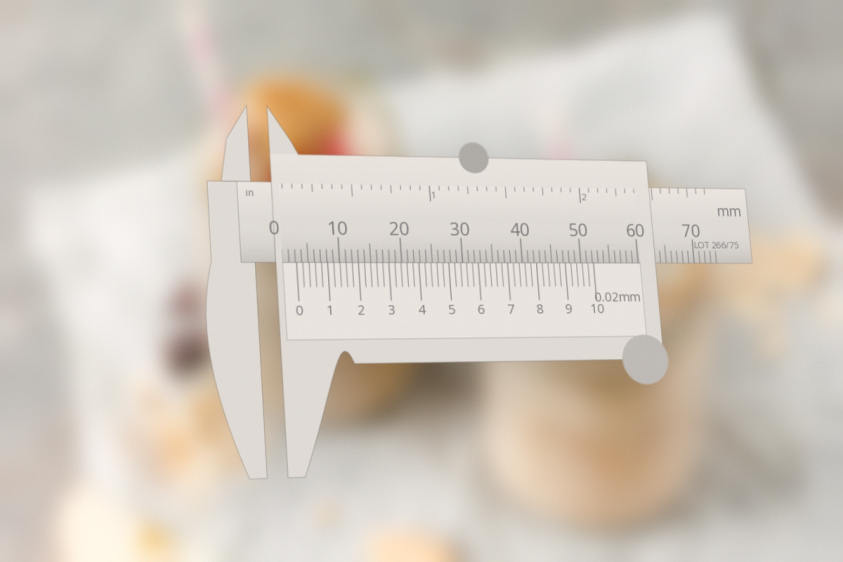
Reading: 3.2 mm
